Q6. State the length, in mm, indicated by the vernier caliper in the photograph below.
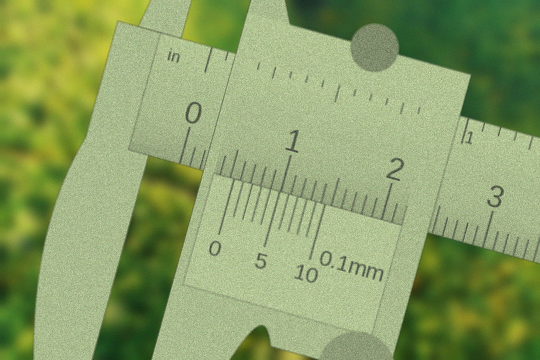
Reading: 5.4 mm
